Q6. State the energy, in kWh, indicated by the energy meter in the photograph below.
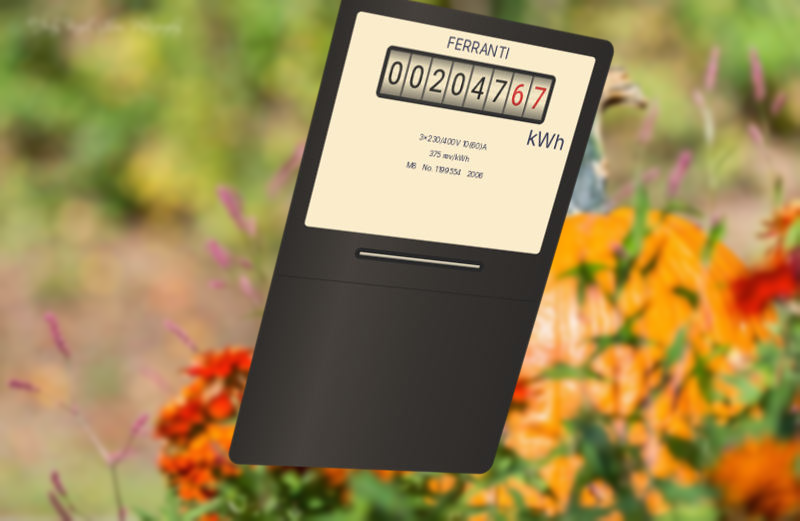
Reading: 2047.67 kWh
